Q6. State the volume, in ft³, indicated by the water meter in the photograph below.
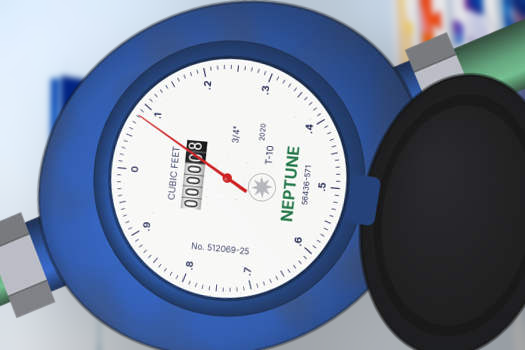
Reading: 8.08 ft³
